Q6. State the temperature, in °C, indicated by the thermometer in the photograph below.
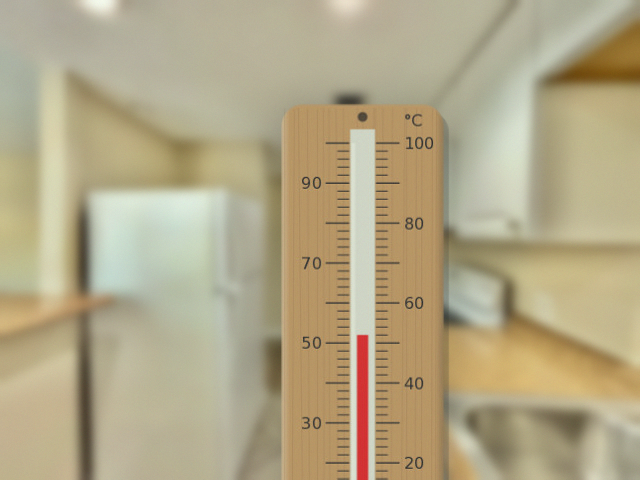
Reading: 52 °C
